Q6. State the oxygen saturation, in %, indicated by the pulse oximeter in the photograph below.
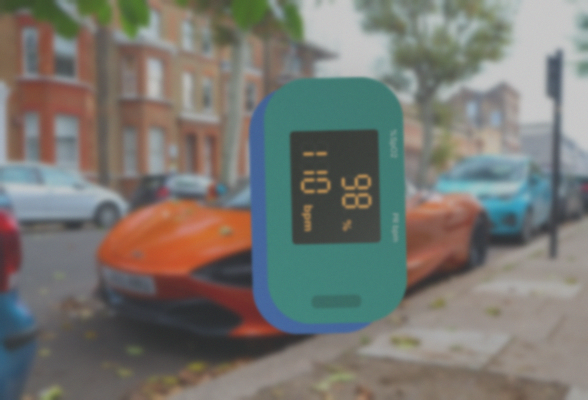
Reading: 98 %
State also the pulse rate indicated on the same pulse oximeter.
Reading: 110 bpm
